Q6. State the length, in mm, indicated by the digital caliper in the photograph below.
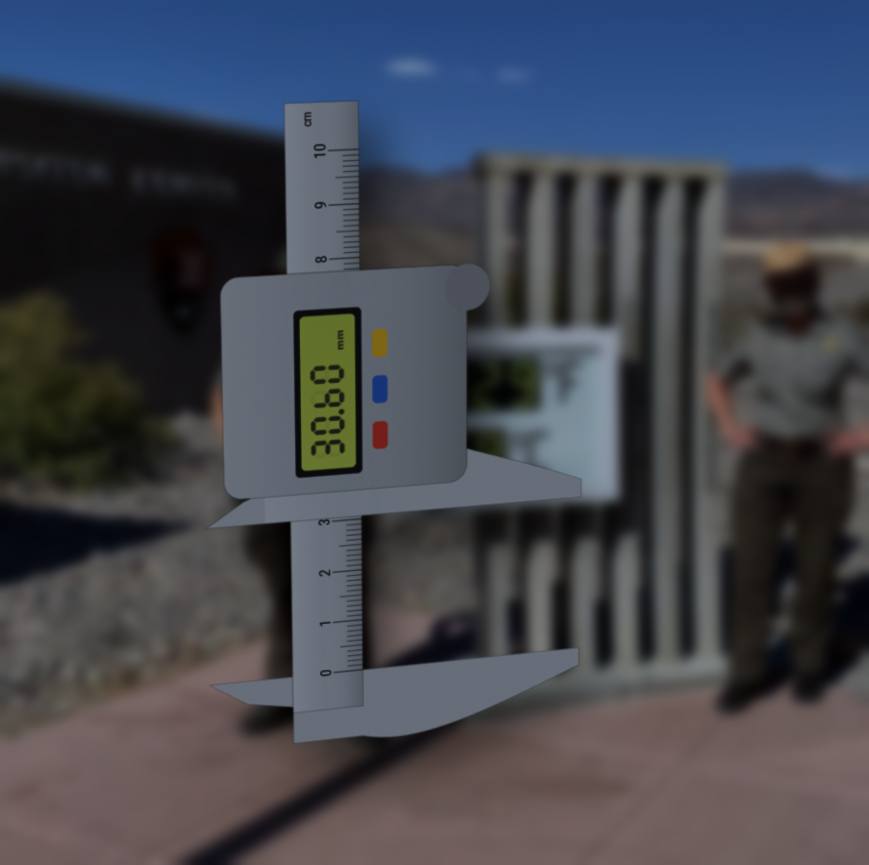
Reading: 30.60 mm
